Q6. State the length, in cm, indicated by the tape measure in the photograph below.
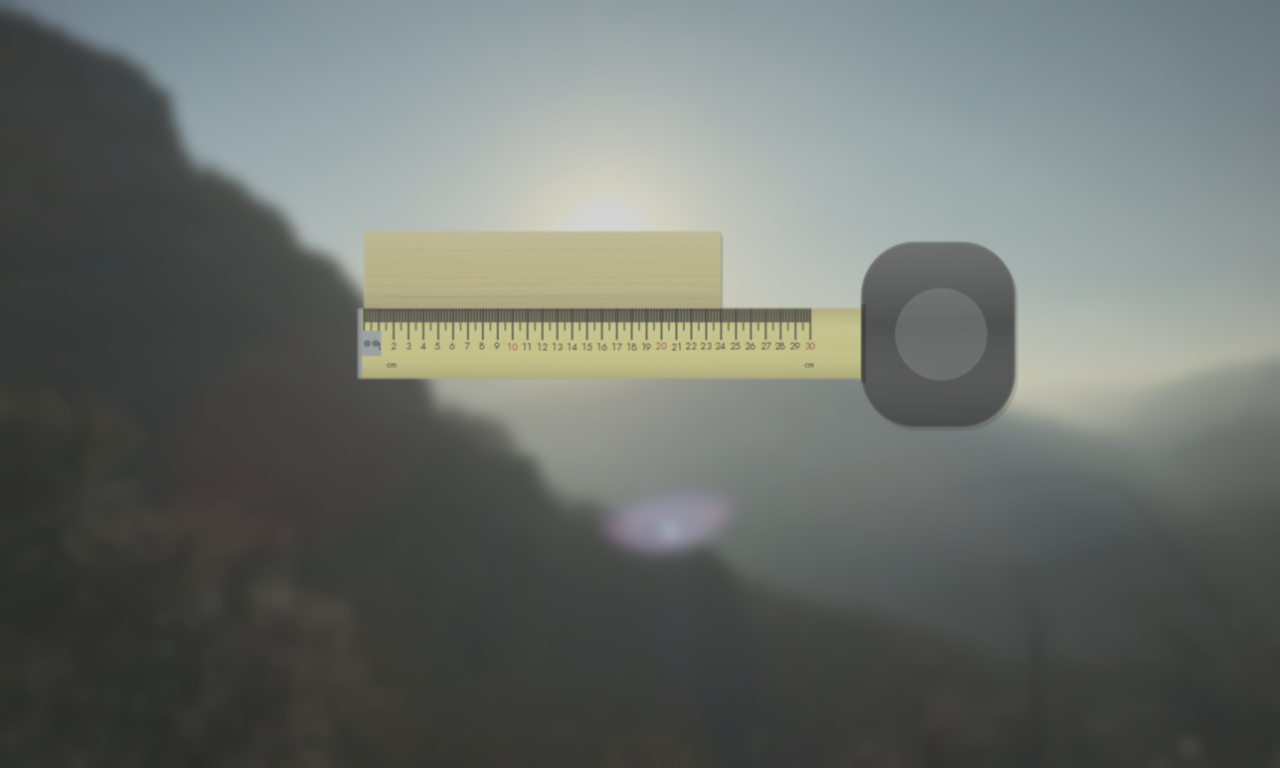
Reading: 24 cm
